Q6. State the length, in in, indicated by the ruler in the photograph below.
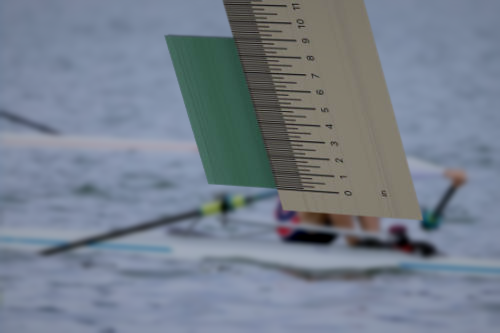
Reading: 9 in
